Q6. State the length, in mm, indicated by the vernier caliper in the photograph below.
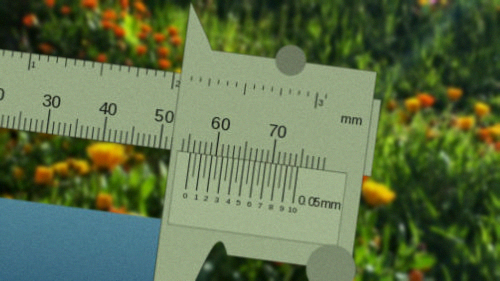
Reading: 55.5 mm
